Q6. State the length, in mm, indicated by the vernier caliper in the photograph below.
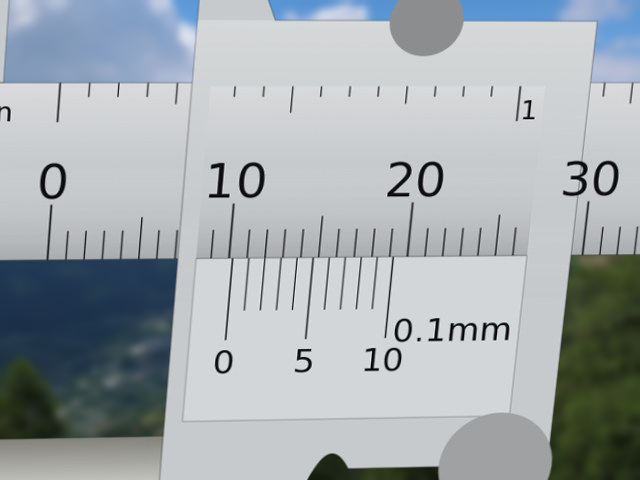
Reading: 10.2 mm
